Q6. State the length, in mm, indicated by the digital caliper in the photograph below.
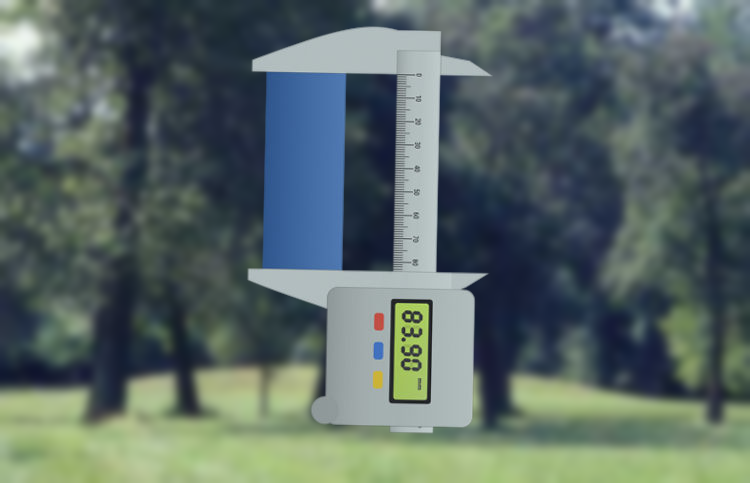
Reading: 83.90 mm
